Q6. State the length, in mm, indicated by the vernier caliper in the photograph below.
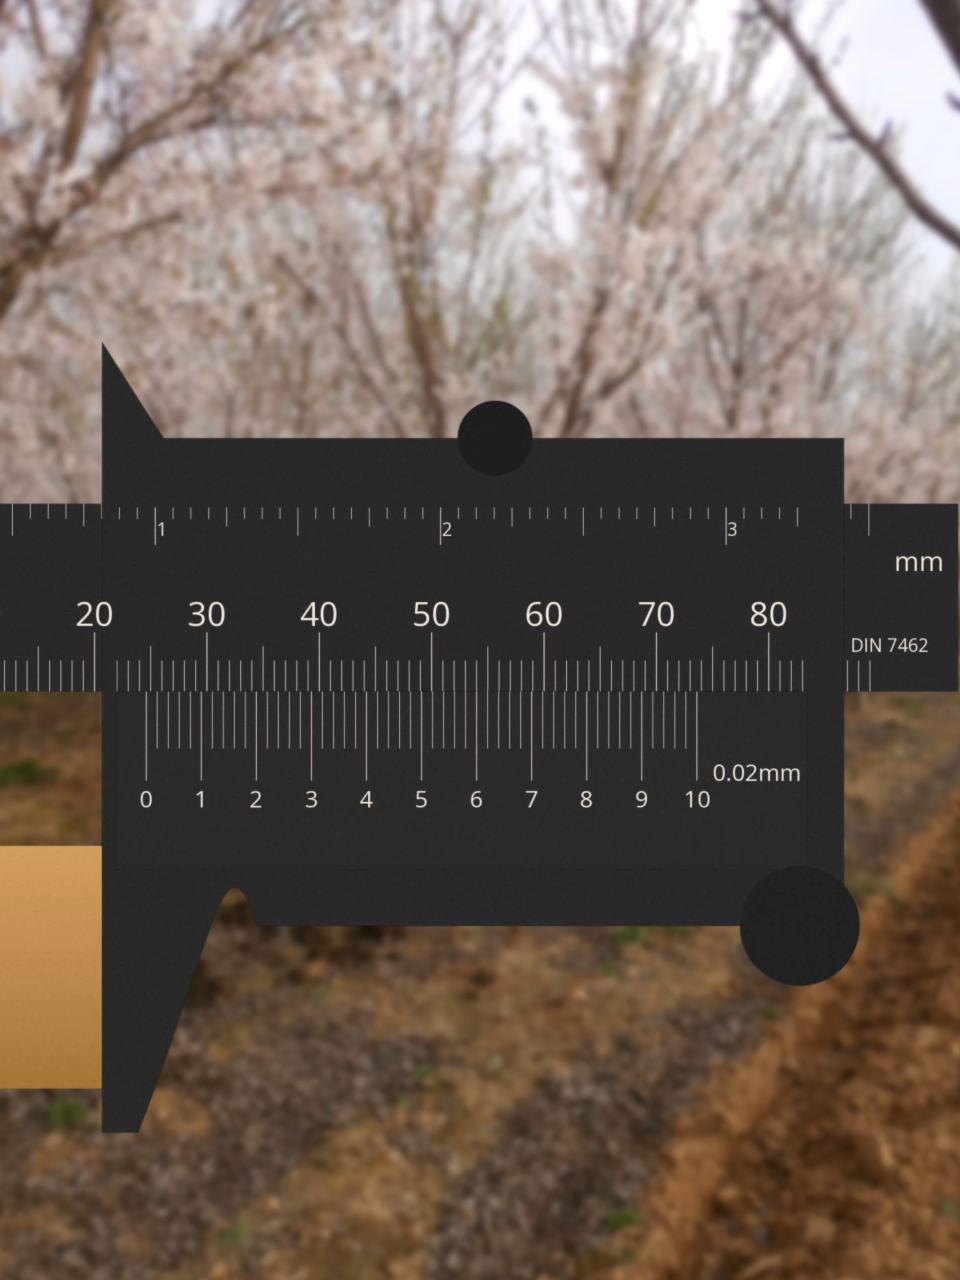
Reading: 24.6 mm
